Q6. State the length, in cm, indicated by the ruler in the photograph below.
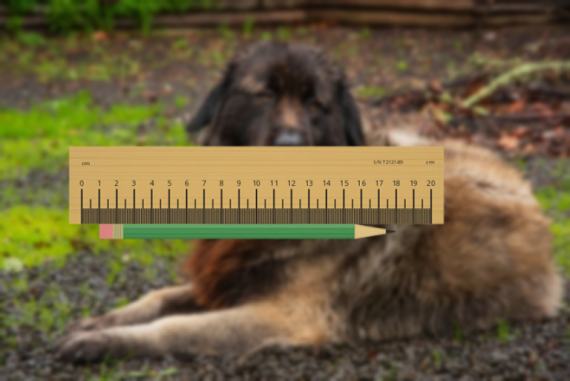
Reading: 17 cm
